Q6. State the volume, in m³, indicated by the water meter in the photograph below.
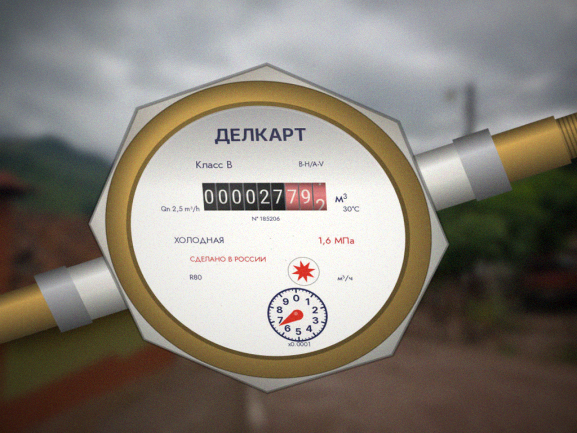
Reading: 27.7916 m³
